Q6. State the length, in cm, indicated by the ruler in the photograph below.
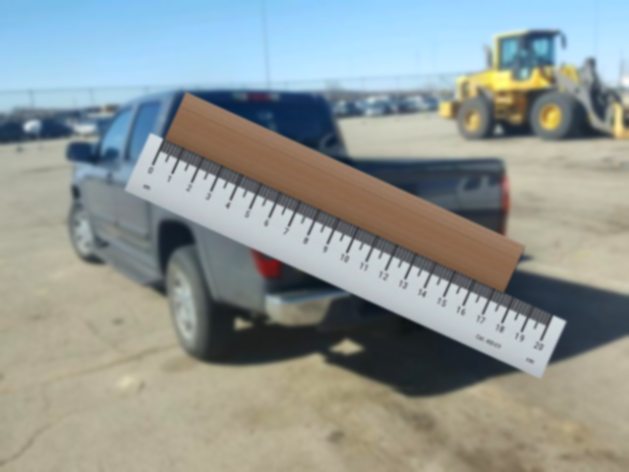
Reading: 17.5 cm
